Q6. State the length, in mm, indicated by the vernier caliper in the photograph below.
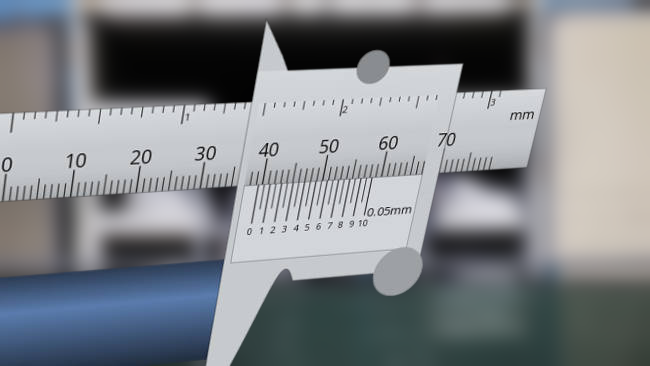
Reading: 39.4 mm
